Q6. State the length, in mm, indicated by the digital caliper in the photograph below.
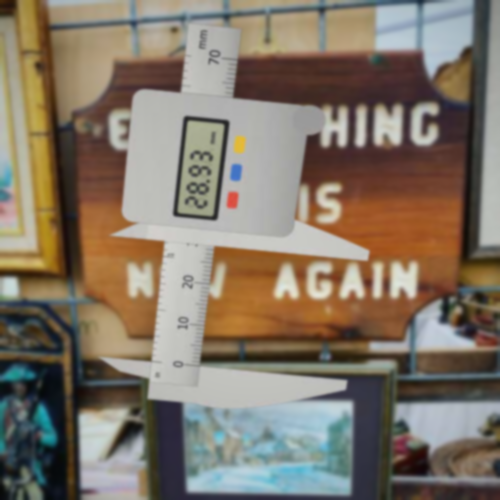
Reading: 28.93 mm
